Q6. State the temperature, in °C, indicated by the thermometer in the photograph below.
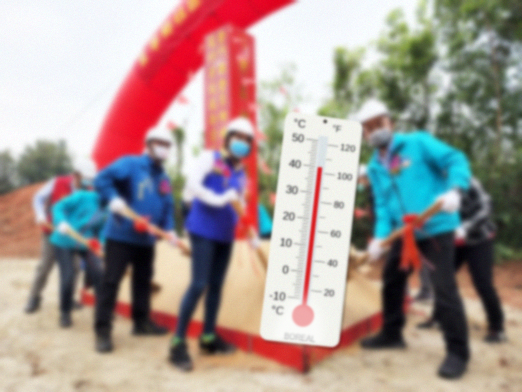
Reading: 40 °C
